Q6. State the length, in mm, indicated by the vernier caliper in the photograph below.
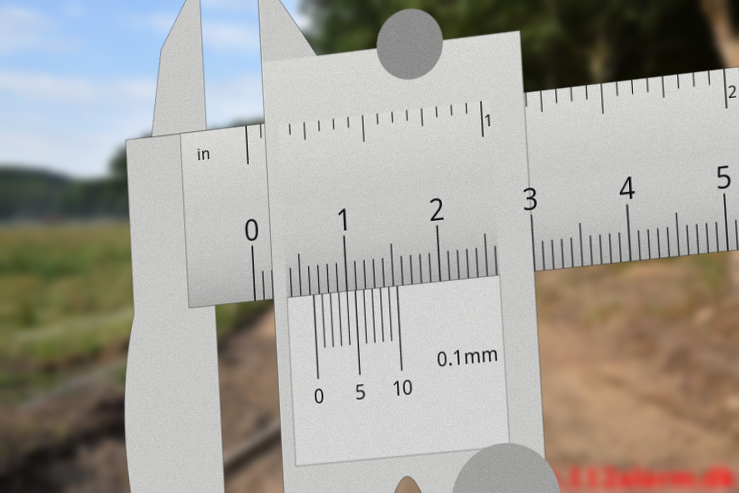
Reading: 6.4 mm
